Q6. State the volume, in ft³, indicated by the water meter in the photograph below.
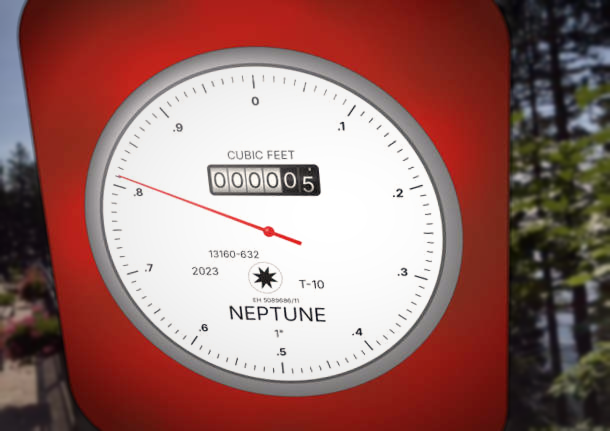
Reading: 4.81 ft³
